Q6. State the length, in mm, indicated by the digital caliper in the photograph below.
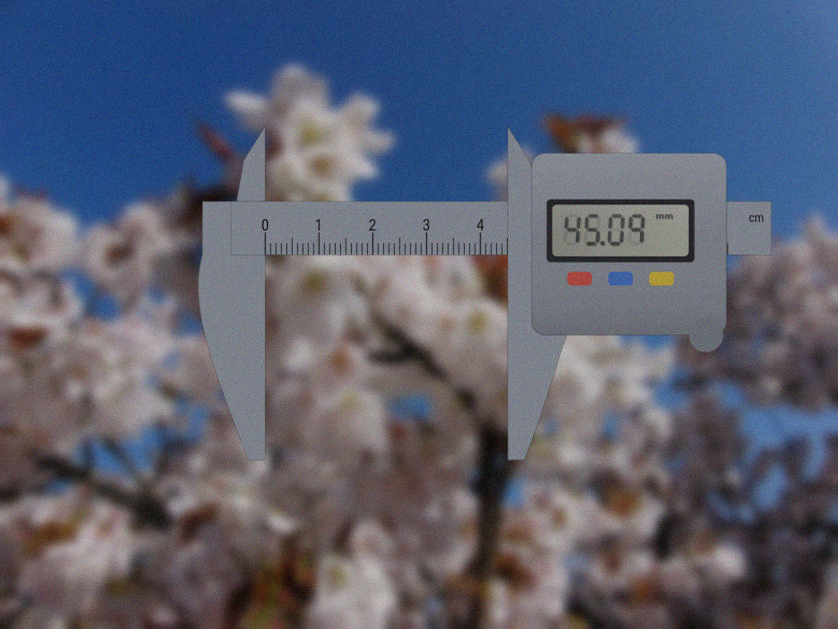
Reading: 45.09 mm
